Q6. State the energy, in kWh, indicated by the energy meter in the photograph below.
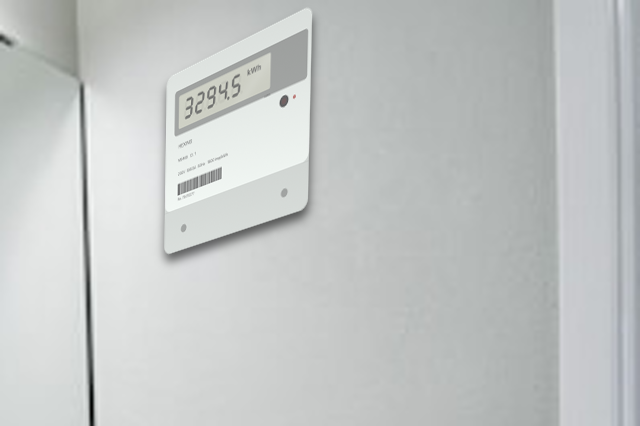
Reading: 3294.5 kWh
